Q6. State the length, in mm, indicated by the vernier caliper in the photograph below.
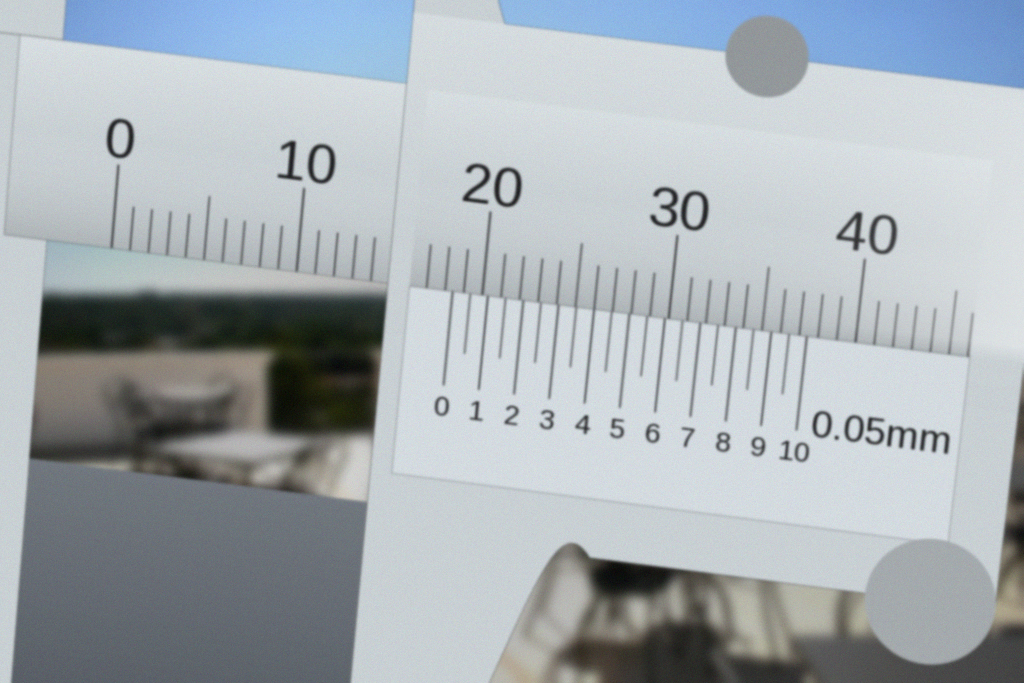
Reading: 18.4 mm
